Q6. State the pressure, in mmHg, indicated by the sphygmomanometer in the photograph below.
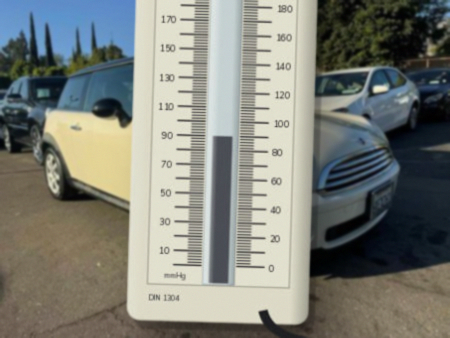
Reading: 90 mmHg
